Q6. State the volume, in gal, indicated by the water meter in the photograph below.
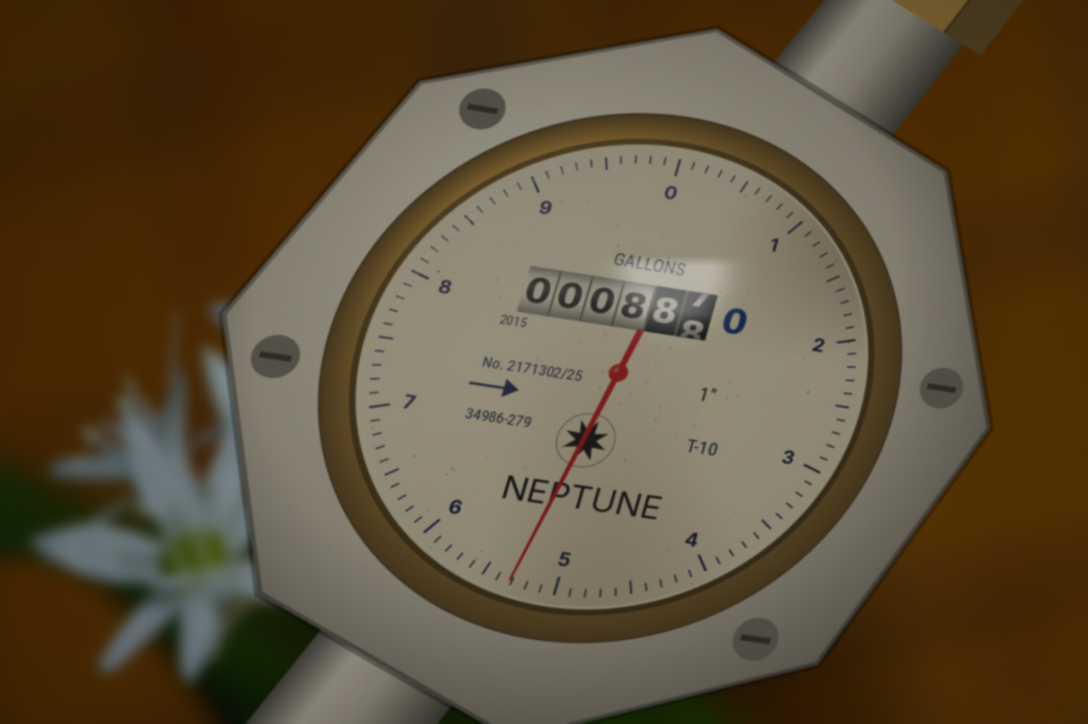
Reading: 8875.3 gal
